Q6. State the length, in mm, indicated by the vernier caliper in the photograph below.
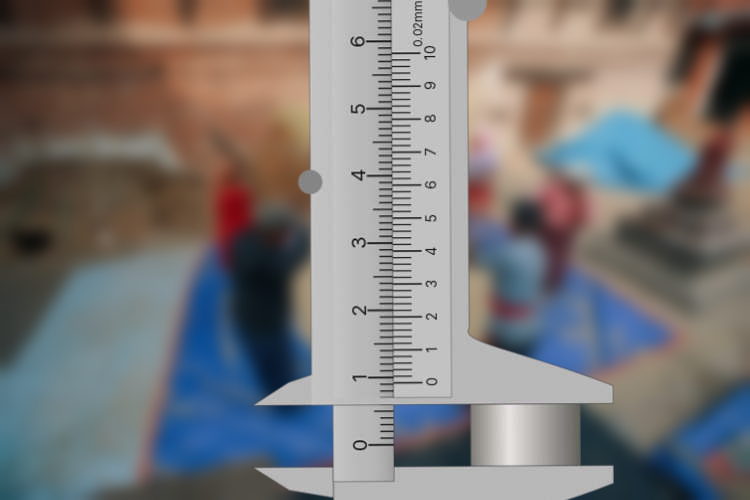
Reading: 9.2 mm
